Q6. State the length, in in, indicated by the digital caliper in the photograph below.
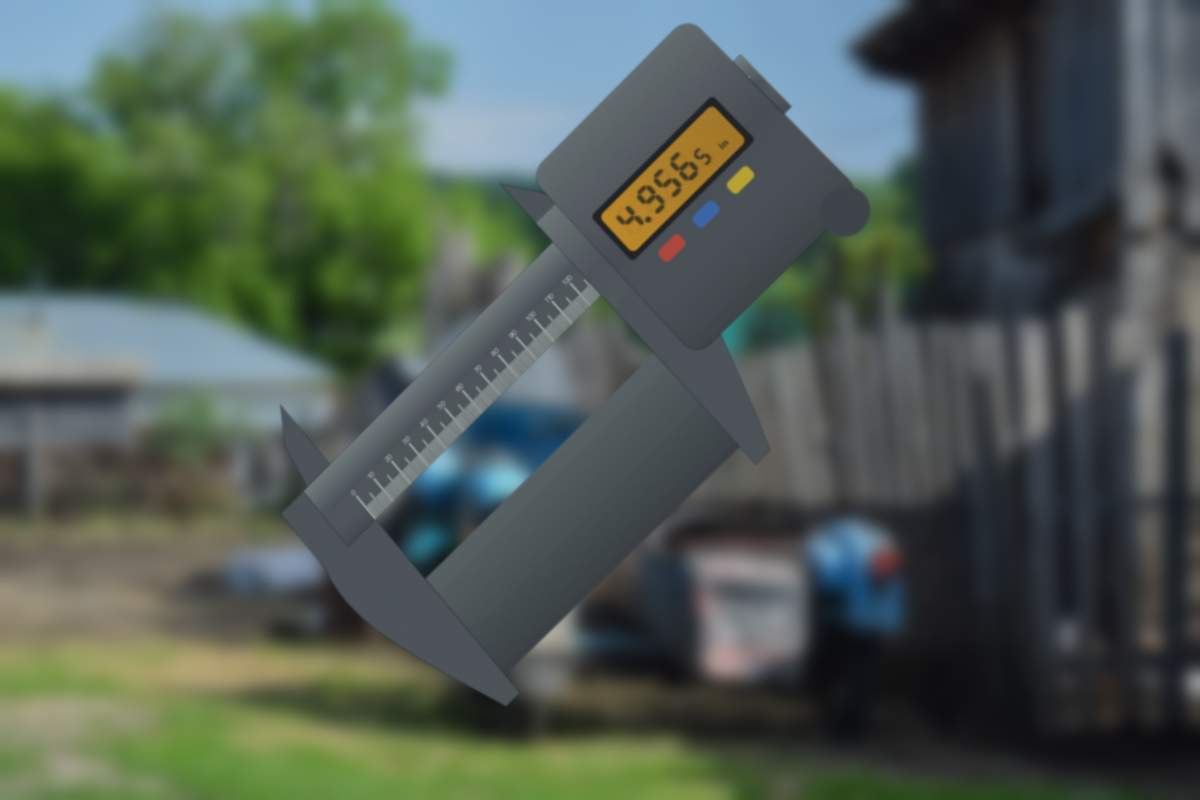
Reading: 4.9565 in
